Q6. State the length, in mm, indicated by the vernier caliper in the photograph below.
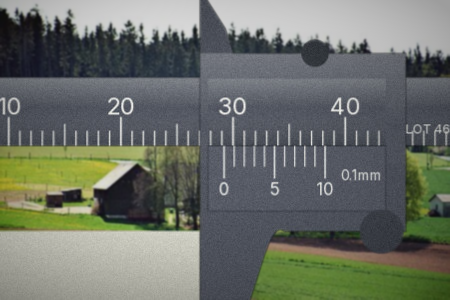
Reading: 29.2 mm
